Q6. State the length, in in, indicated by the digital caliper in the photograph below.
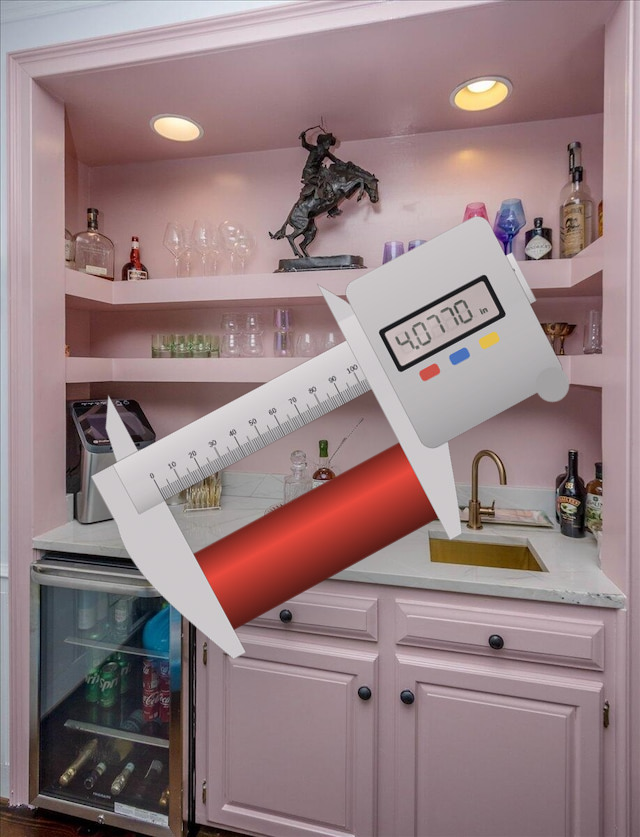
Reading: 4.0770 in
